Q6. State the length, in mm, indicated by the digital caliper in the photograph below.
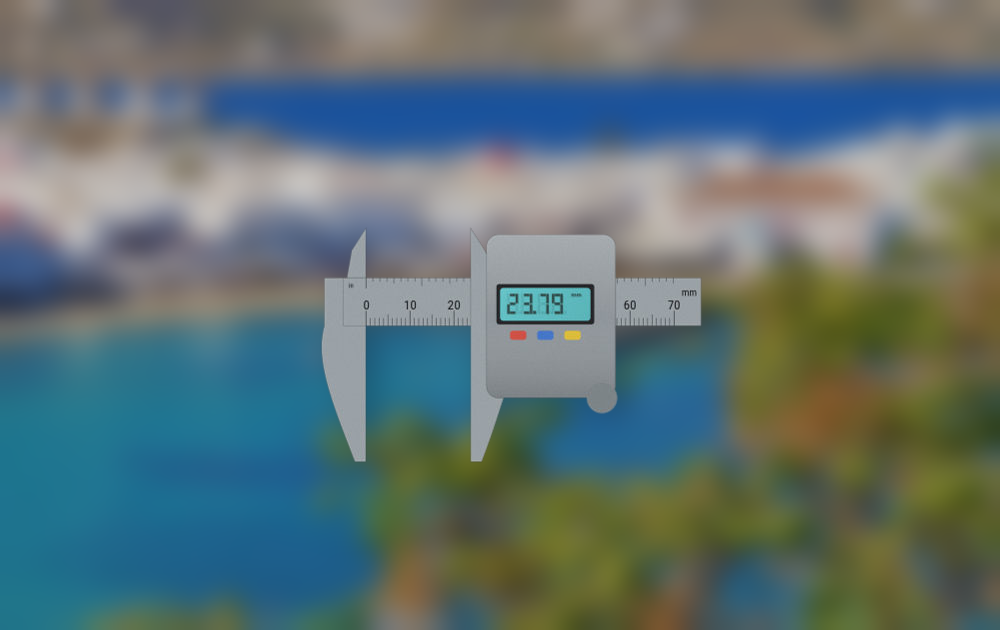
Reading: 23.79 mm
